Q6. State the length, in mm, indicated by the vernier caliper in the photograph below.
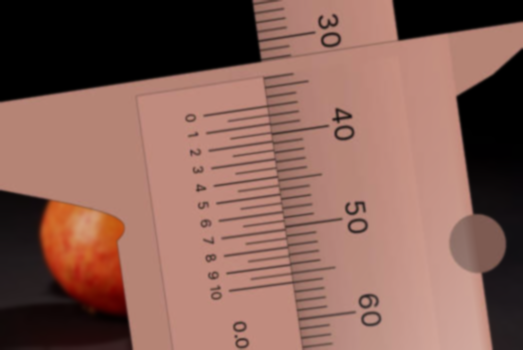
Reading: 37.0 mm
